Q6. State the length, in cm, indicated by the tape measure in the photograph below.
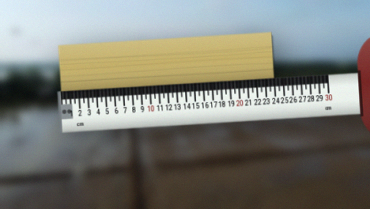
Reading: 24 cm
